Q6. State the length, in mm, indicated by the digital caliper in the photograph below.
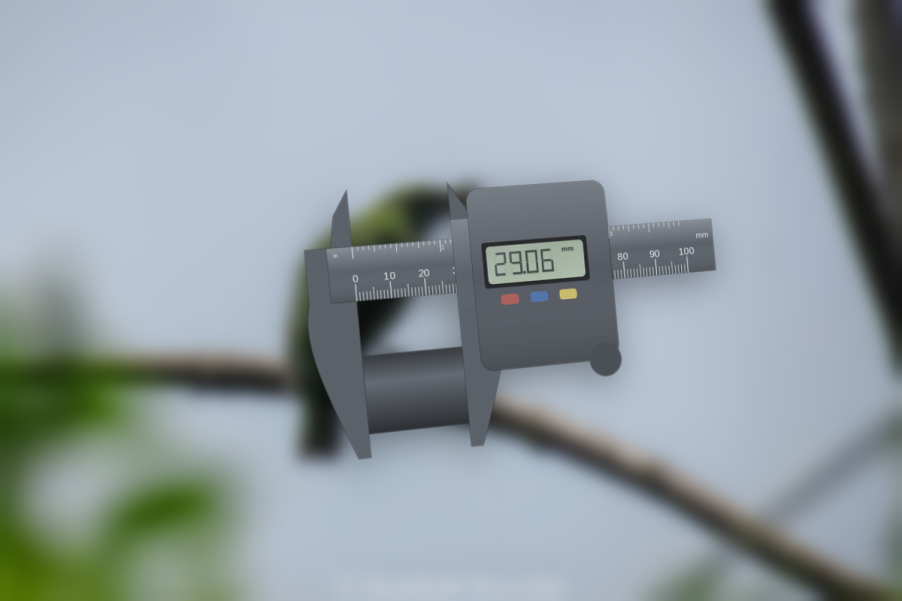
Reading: 29.06 mm
